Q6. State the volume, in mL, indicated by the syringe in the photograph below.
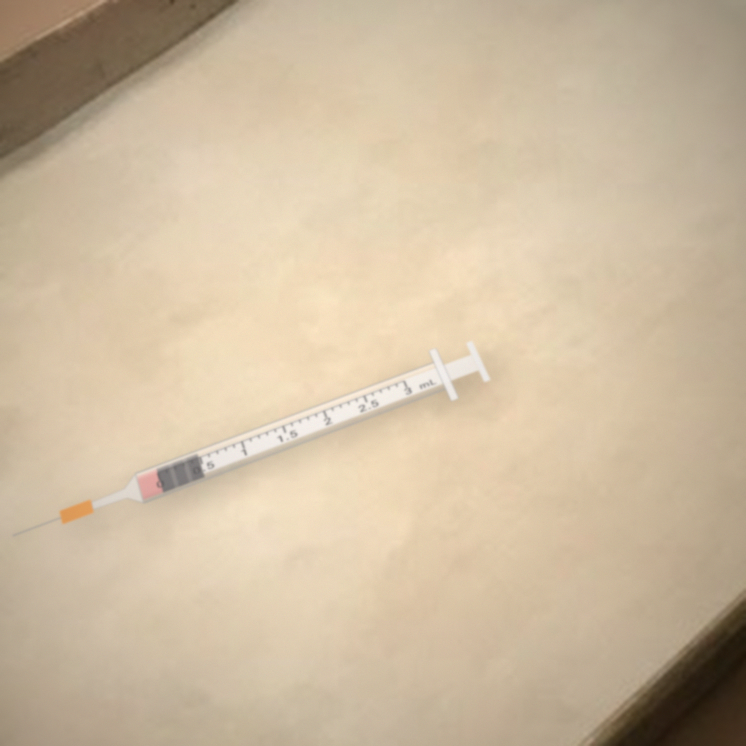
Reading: 0 mL
